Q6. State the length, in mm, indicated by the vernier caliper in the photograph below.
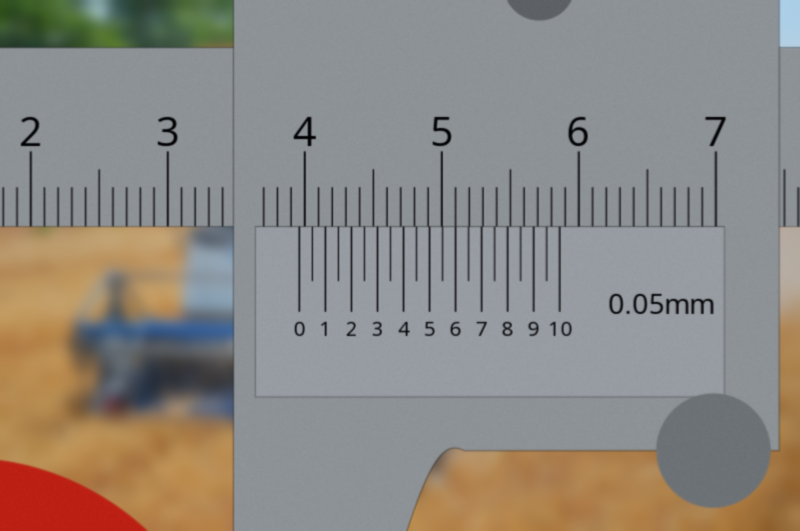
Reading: 39.6 mm
